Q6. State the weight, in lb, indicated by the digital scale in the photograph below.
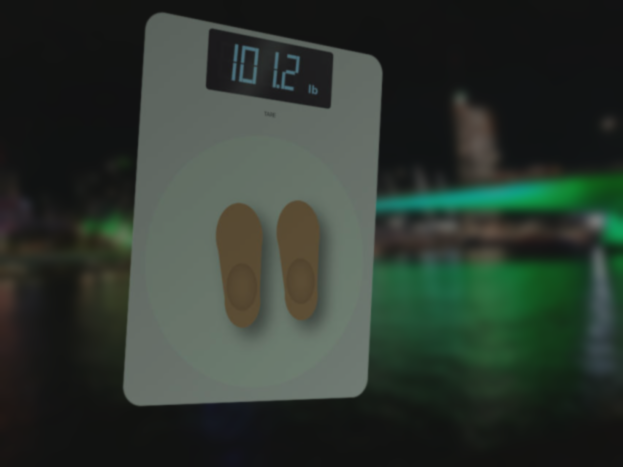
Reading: 101.2 lb
